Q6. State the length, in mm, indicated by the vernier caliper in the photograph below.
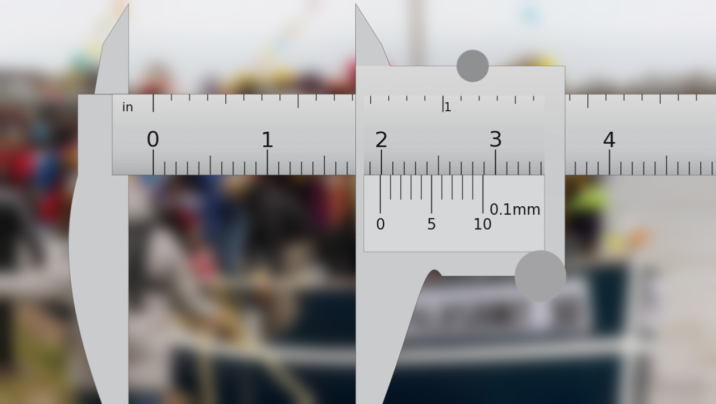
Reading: 19.9 mm
